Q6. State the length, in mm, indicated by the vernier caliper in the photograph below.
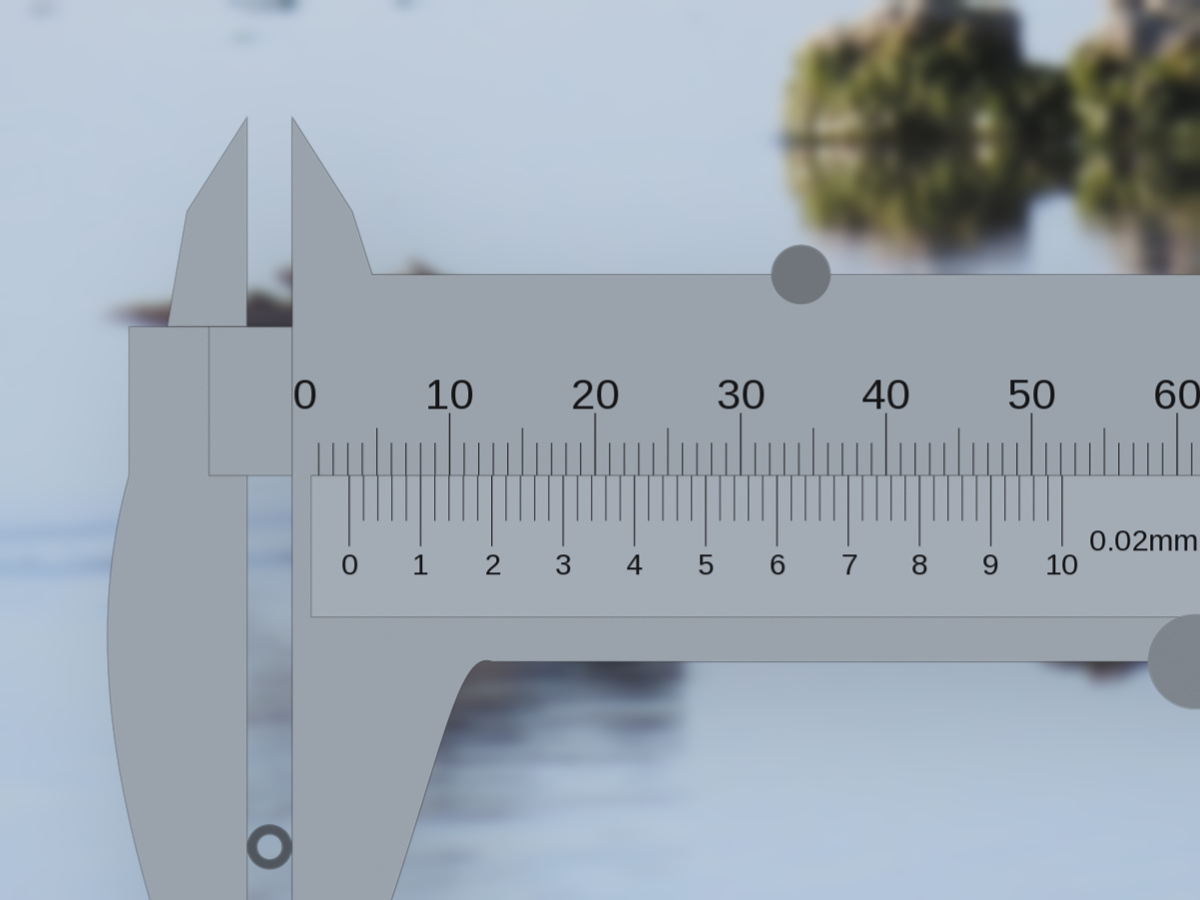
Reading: 3.1 mm
